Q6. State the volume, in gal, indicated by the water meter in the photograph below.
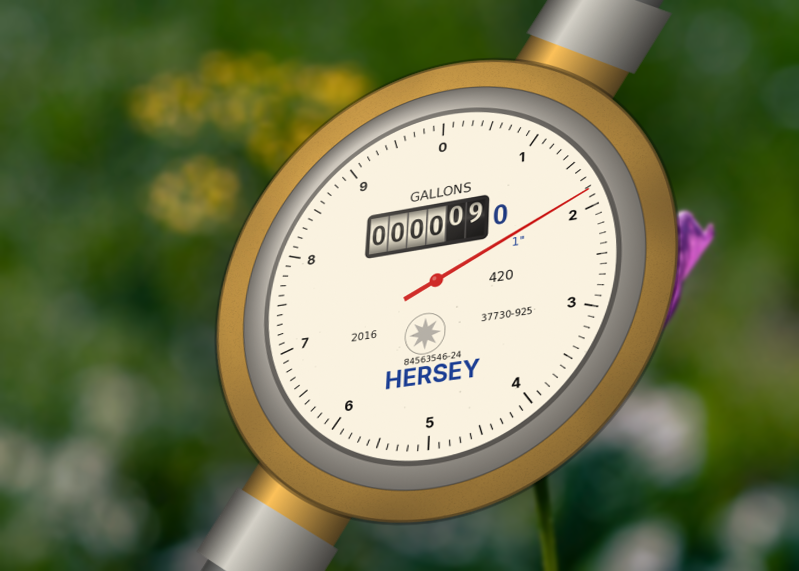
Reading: 91.8 gal
